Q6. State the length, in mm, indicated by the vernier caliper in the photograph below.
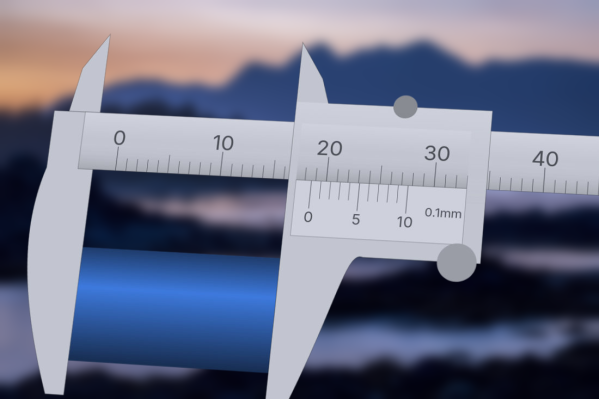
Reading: 18.6 mm
